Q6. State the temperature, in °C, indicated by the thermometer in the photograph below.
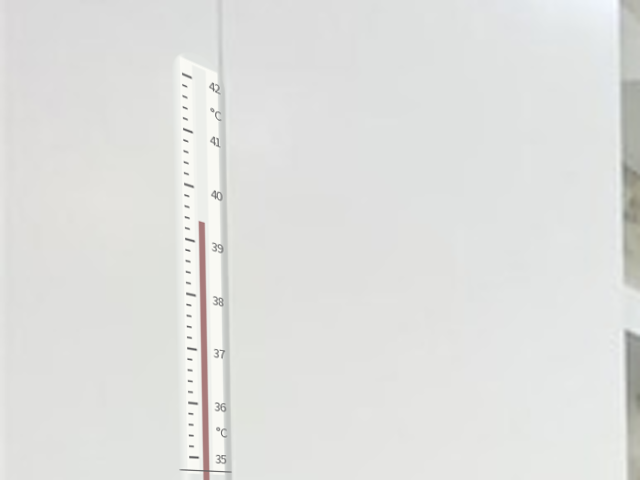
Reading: 39.4 °C
